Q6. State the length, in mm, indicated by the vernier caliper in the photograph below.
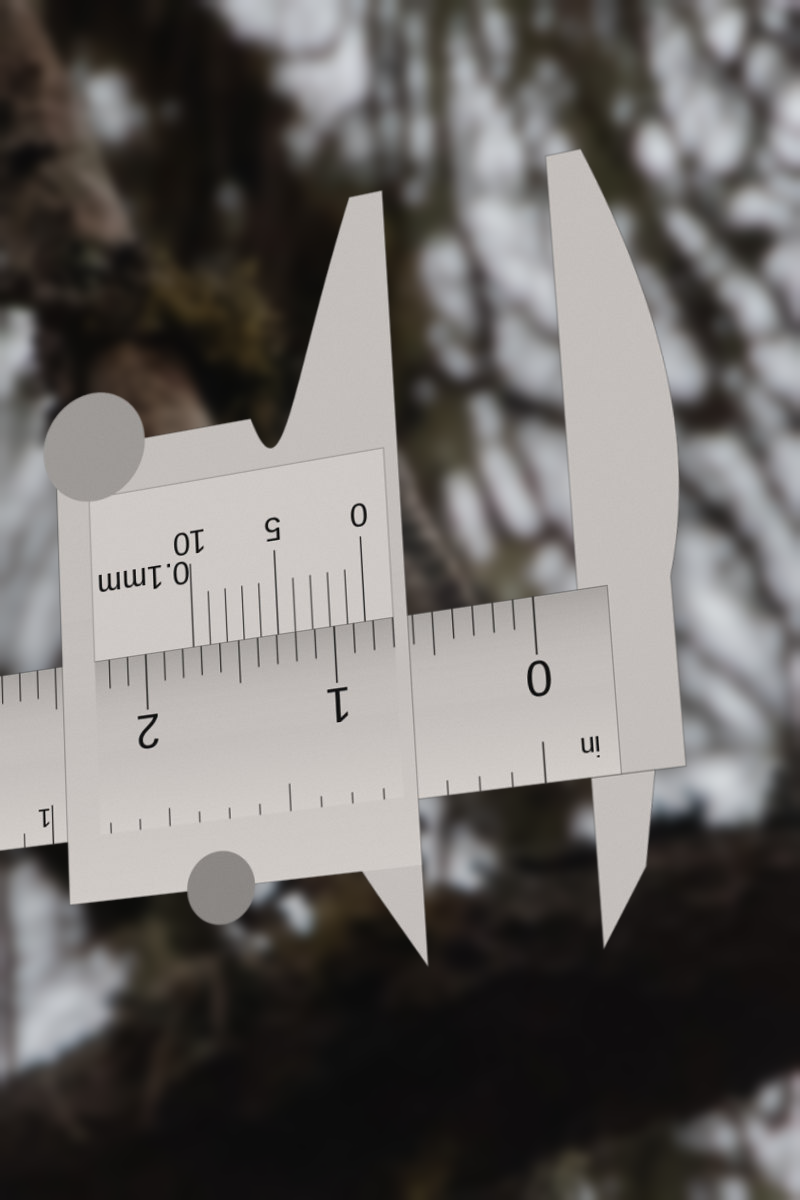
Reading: 8.4 mm
